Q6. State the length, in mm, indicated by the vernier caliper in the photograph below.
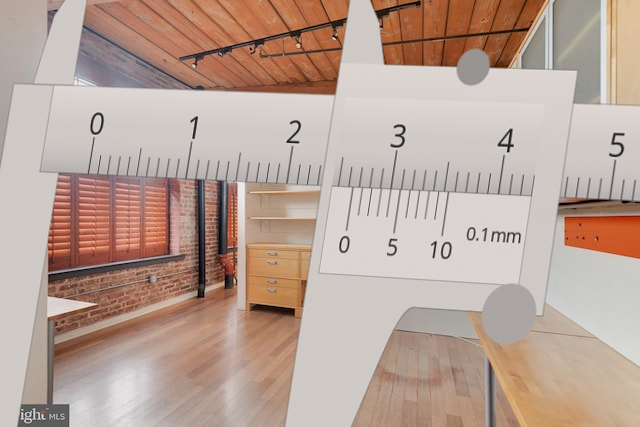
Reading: 26.4 mm
